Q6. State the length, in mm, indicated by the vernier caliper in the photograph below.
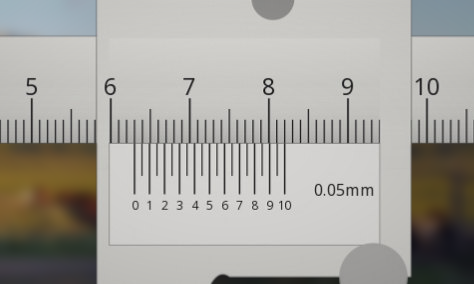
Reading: 63.0 mm
